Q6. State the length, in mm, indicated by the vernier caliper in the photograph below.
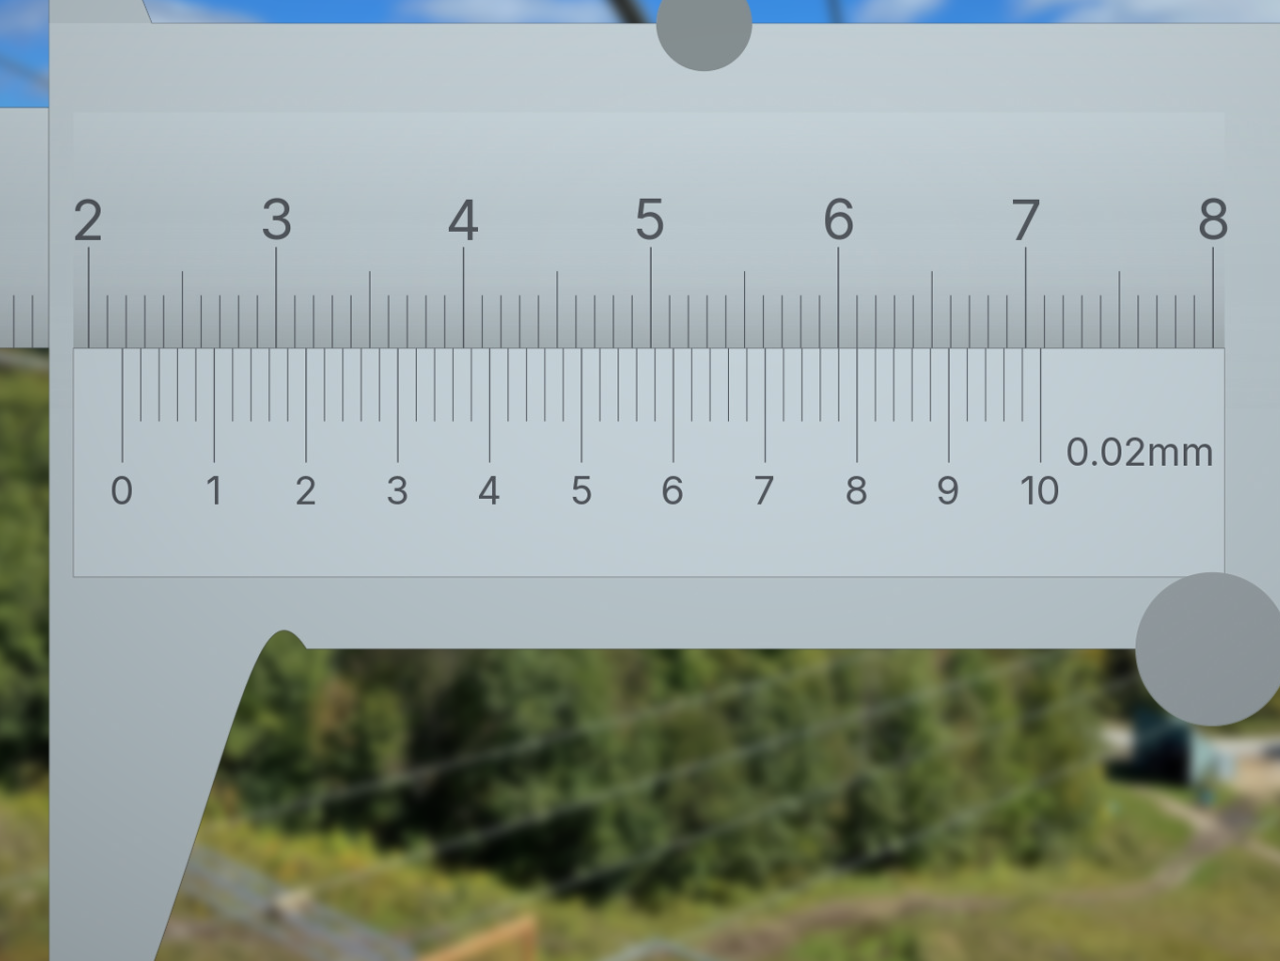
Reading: 21.8 mm
